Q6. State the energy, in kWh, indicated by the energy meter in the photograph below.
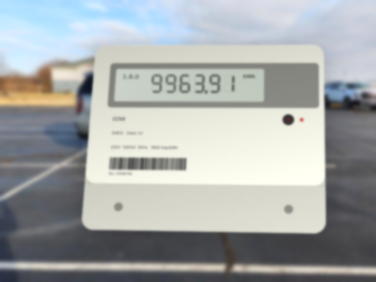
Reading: 9963.91 kWh
